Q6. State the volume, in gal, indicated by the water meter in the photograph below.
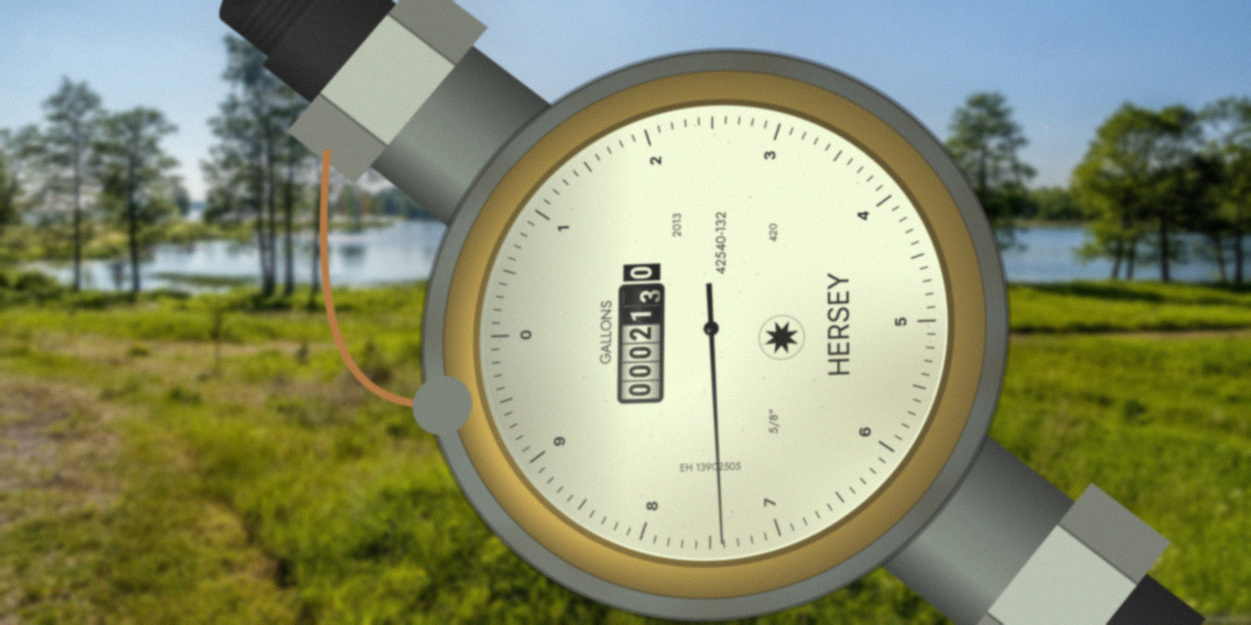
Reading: 2127.4 gal
